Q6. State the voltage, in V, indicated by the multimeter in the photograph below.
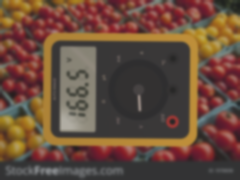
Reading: 166.5 V
